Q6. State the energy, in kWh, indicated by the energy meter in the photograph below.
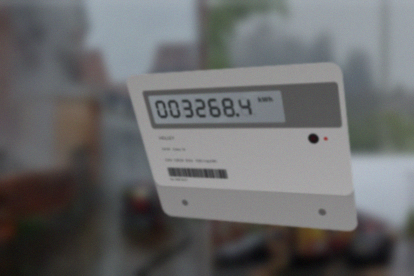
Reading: 3268.4 kWh
